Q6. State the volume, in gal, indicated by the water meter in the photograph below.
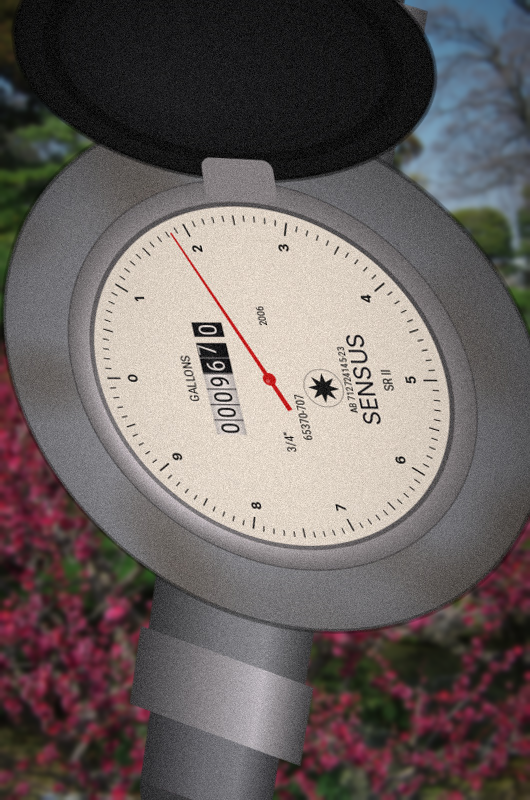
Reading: 9671.8 gal
